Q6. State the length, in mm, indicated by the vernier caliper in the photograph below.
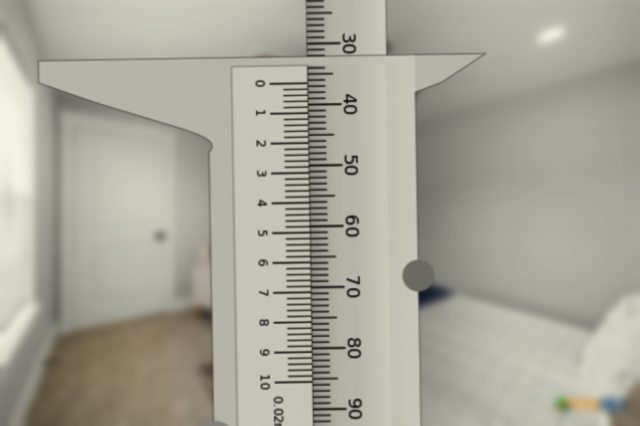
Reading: 36.5 mm
